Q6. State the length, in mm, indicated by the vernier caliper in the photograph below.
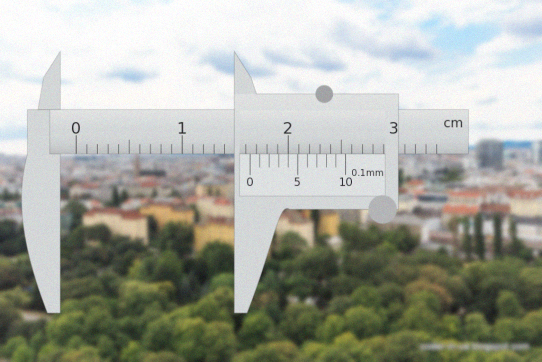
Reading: 16.4 mm
